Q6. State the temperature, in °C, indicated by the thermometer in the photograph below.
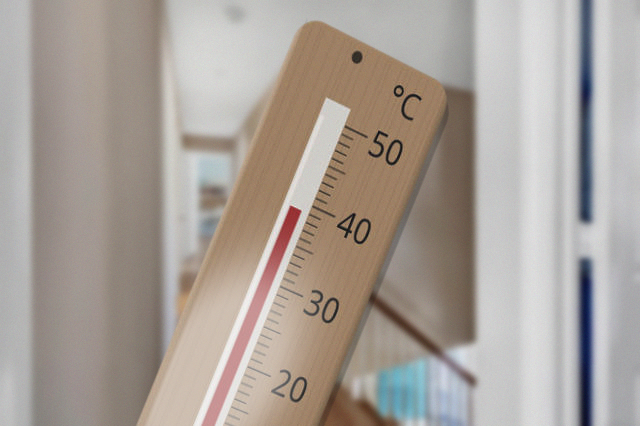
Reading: 39 °C
